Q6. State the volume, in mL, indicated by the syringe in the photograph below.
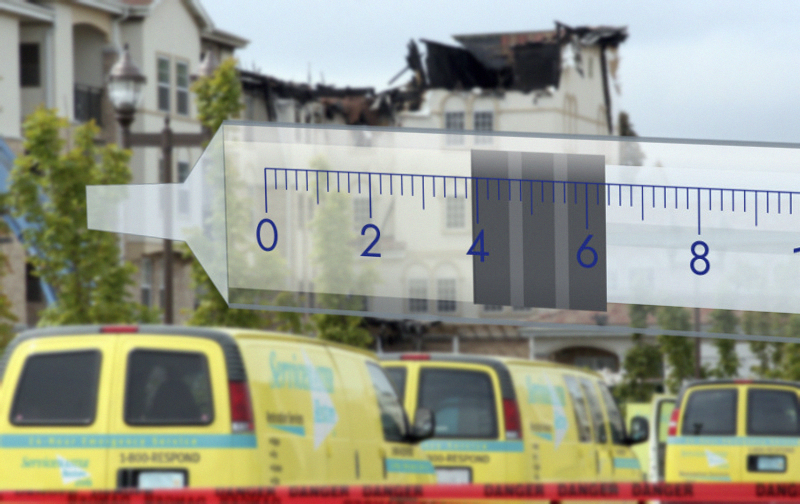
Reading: 3.9 mL
